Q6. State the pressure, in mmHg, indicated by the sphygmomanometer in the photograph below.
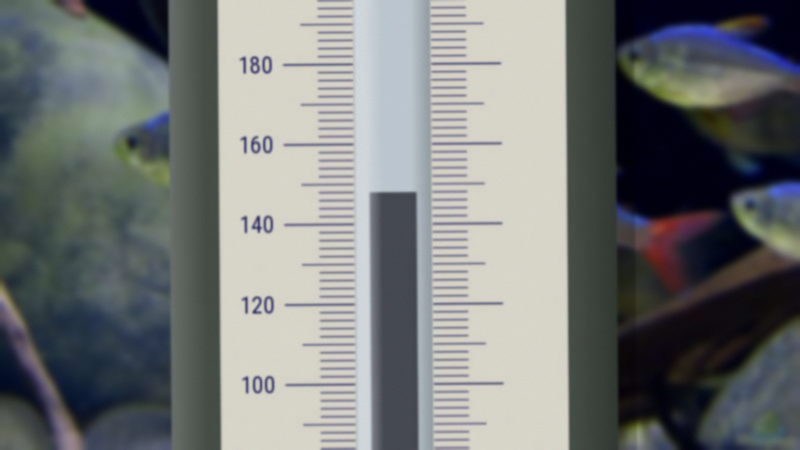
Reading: 148 mmHg
